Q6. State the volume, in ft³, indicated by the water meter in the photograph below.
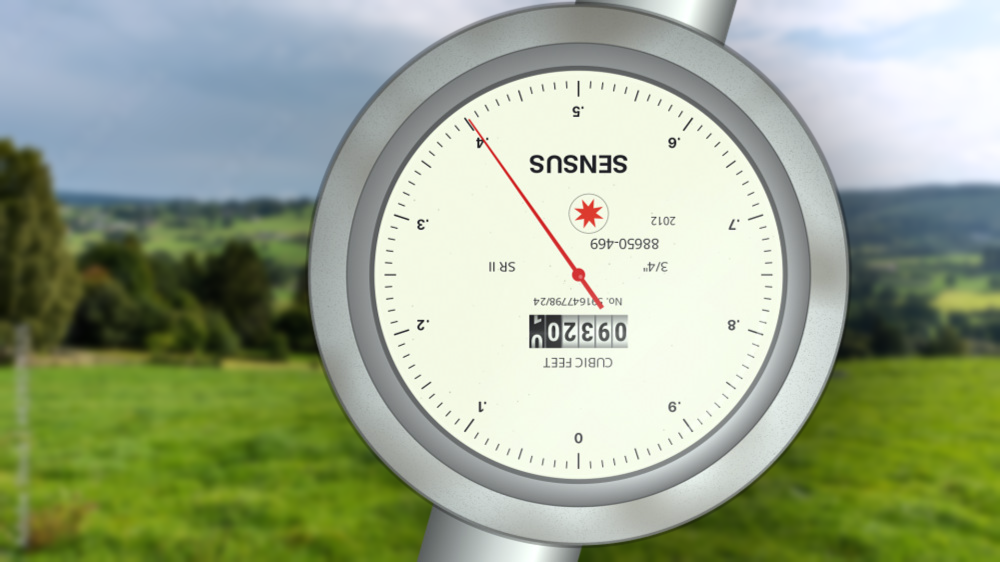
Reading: 93200.40 ft³
